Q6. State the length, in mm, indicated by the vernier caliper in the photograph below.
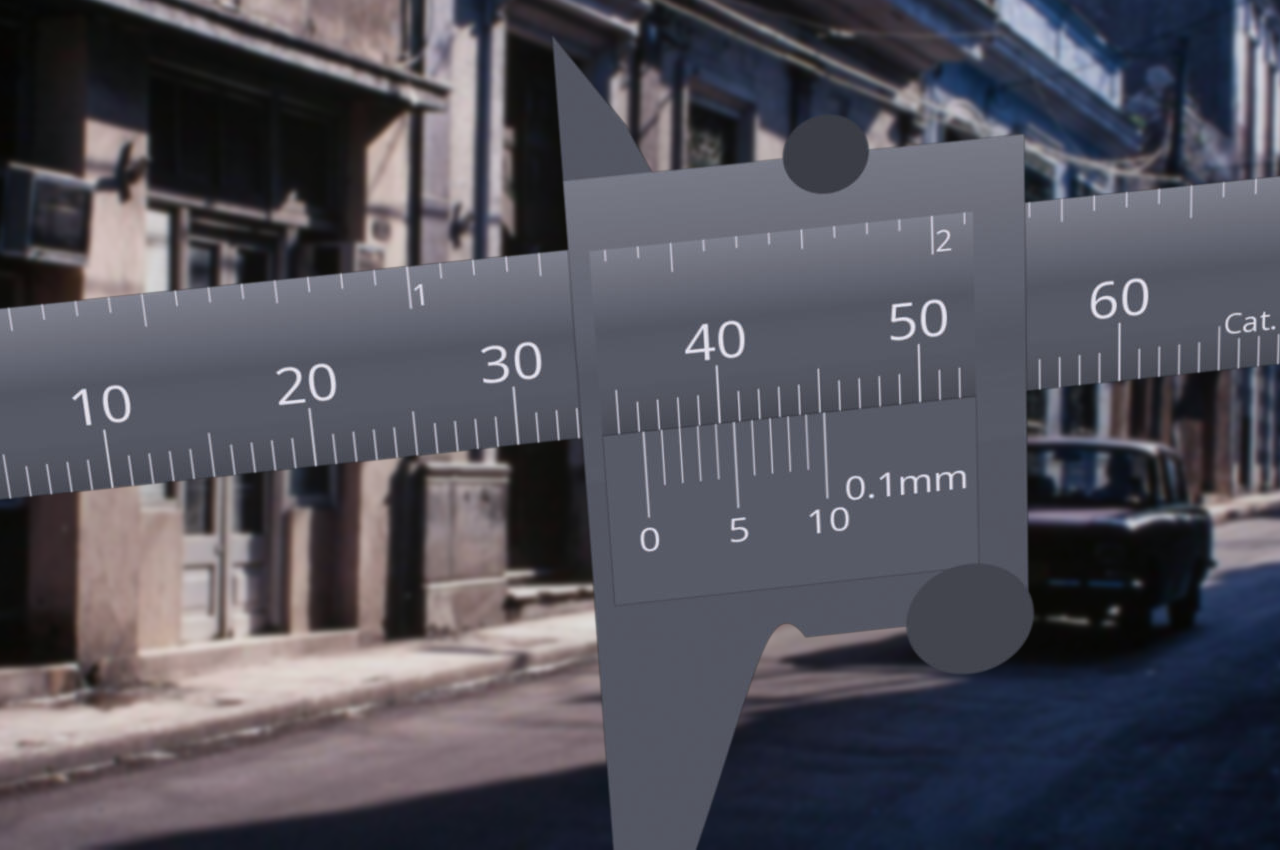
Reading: 36.2 mm
